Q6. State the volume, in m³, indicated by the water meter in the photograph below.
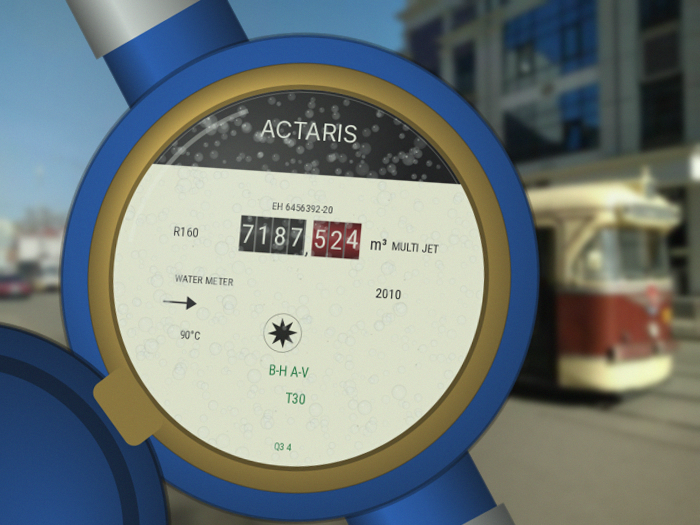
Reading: 7187.524 m³
